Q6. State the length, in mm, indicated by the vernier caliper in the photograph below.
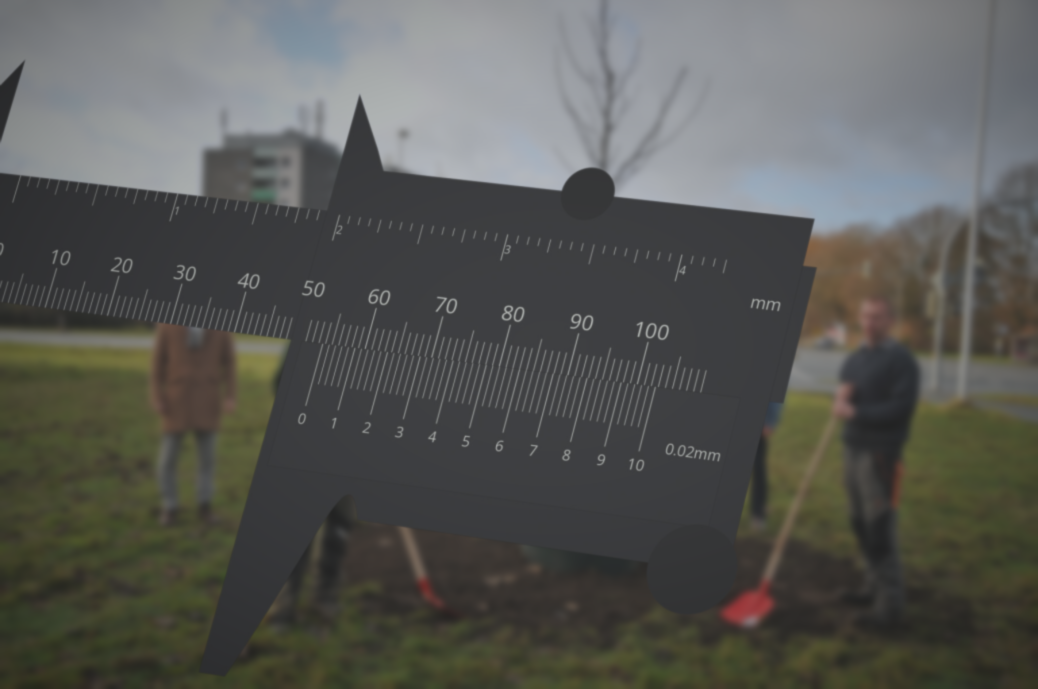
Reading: 53.6 mm
